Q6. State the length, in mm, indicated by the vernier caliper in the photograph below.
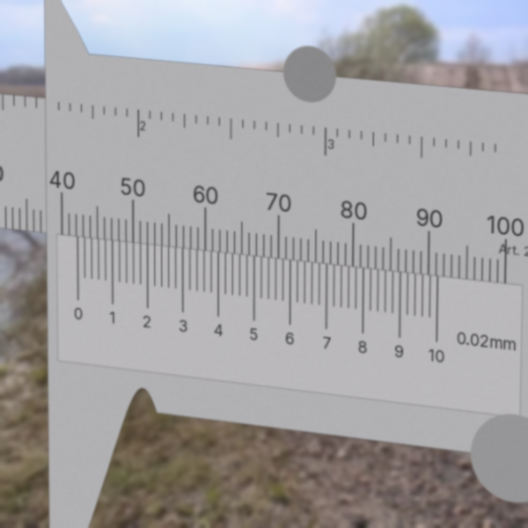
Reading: 42.2 mm
